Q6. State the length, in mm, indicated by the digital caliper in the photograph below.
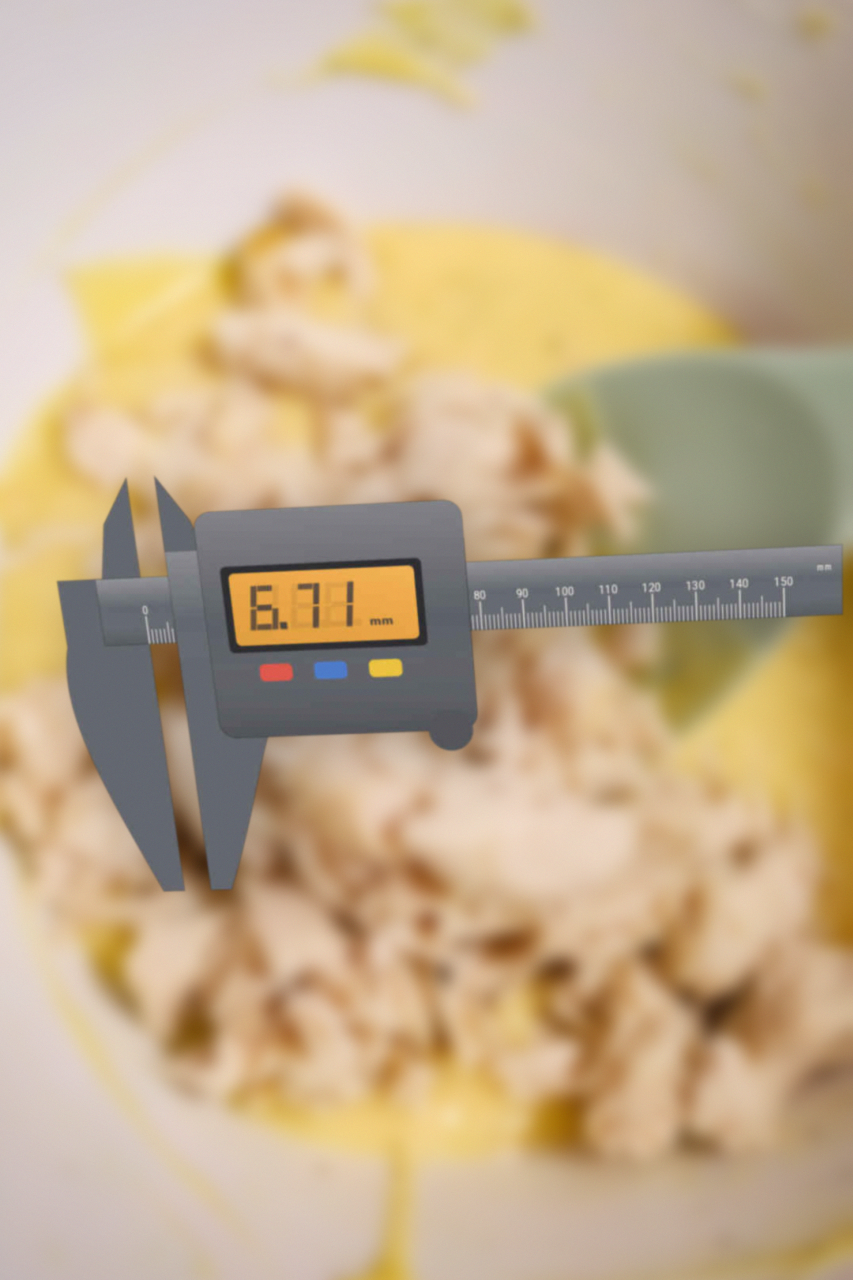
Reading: 6.71 mm
